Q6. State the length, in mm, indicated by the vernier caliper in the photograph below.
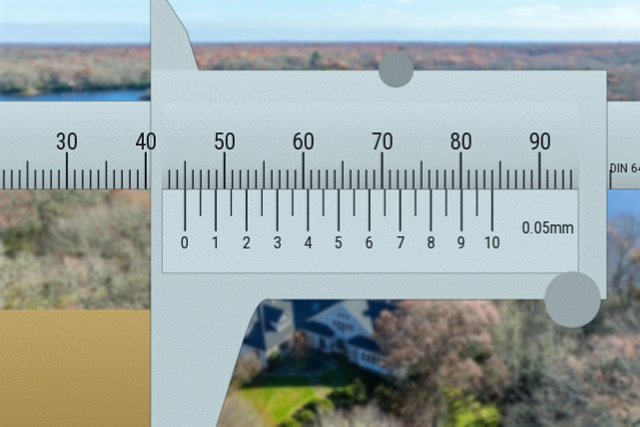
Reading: 45.0 mm
